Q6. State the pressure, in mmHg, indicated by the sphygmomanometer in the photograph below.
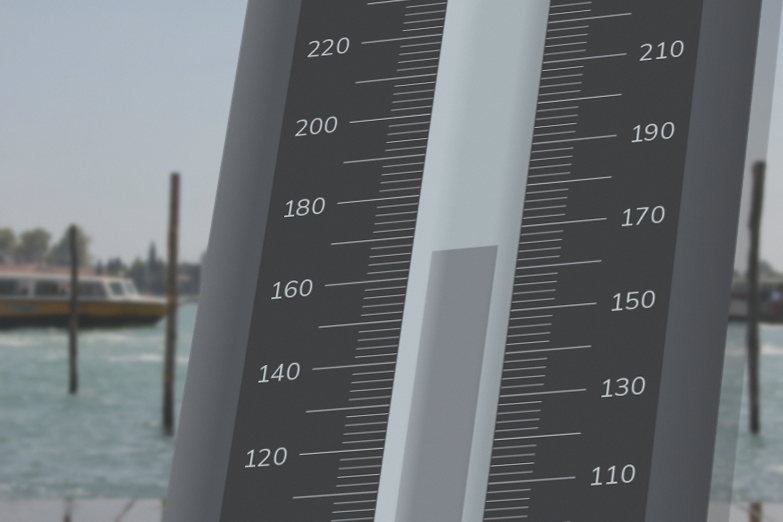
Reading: 166 mmHg
